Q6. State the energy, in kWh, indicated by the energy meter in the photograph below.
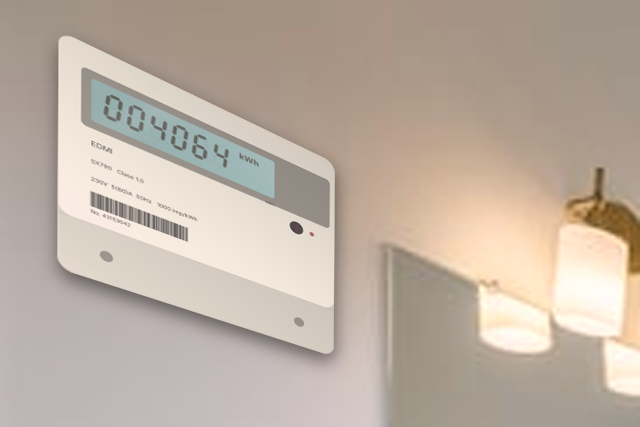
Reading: 4064 kWh
